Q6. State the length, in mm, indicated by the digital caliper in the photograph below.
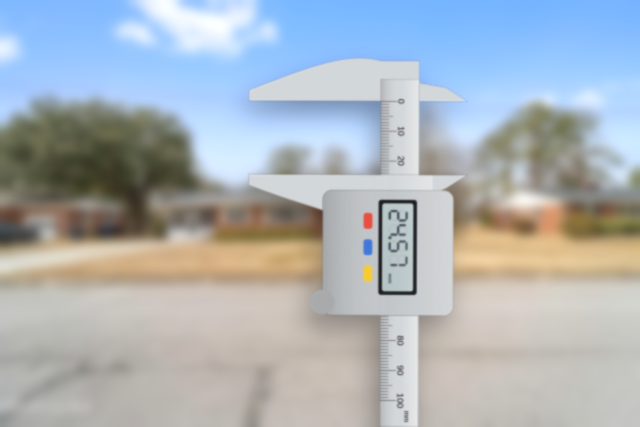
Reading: 24.57 mm
